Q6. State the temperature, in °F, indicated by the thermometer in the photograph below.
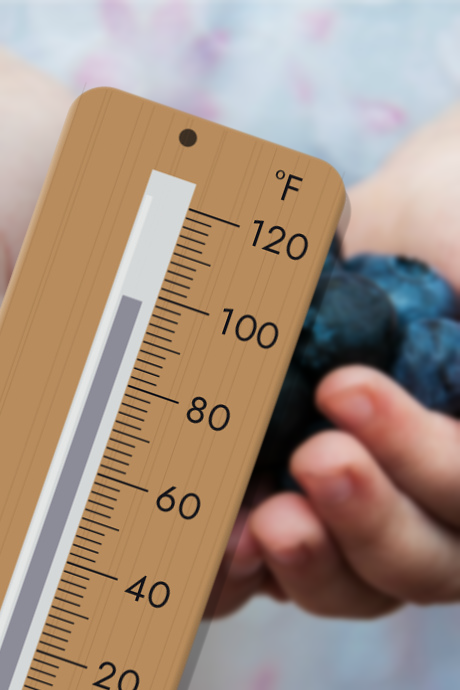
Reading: 98 °F
